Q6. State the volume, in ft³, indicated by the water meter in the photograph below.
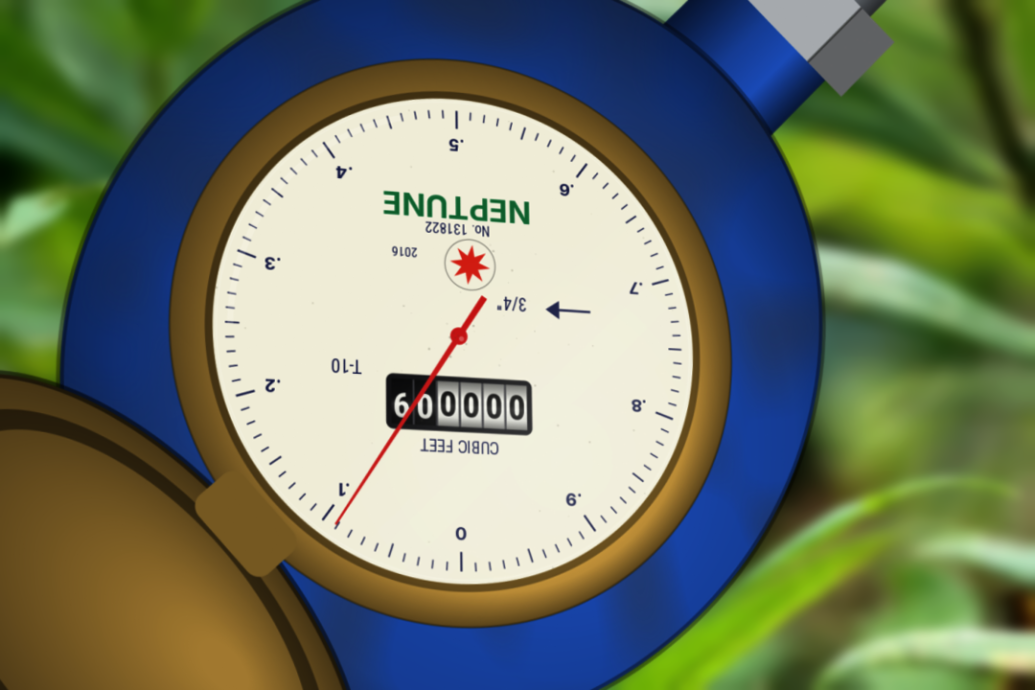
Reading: 9.09 ft³
